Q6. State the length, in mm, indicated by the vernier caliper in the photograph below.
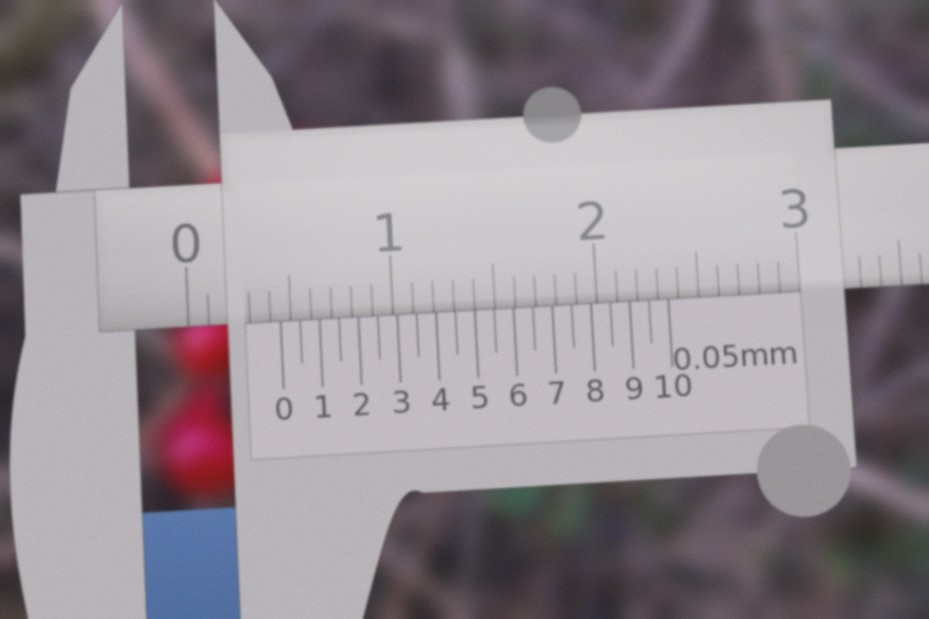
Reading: 4.5 mm
